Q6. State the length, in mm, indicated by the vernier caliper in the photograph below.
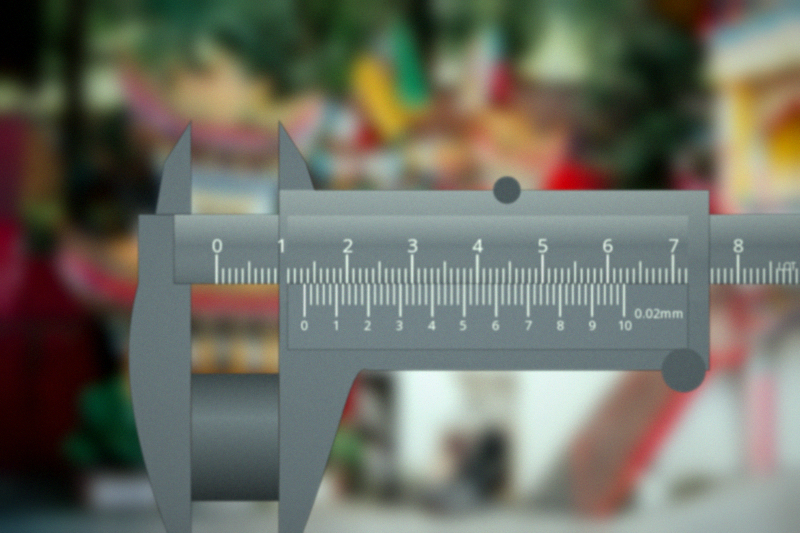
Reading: 13.5 mm
